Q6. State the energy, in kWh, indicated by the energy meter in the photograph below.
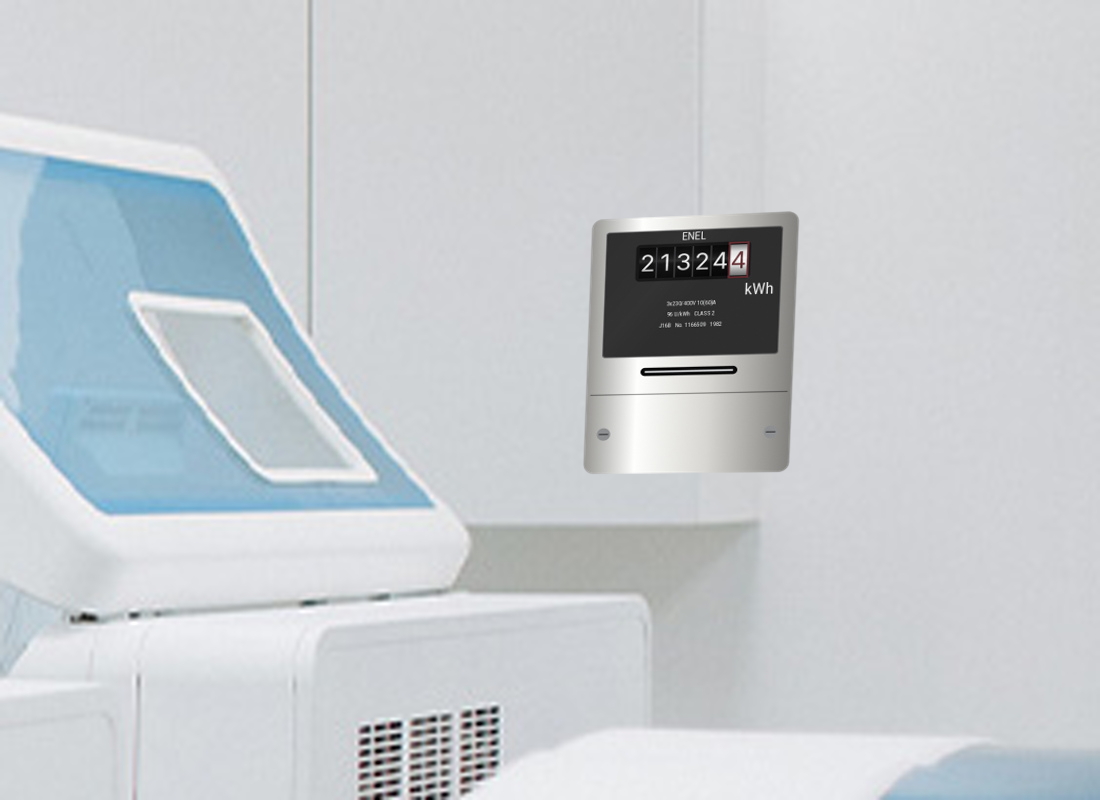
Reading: 21324.4 kWh
